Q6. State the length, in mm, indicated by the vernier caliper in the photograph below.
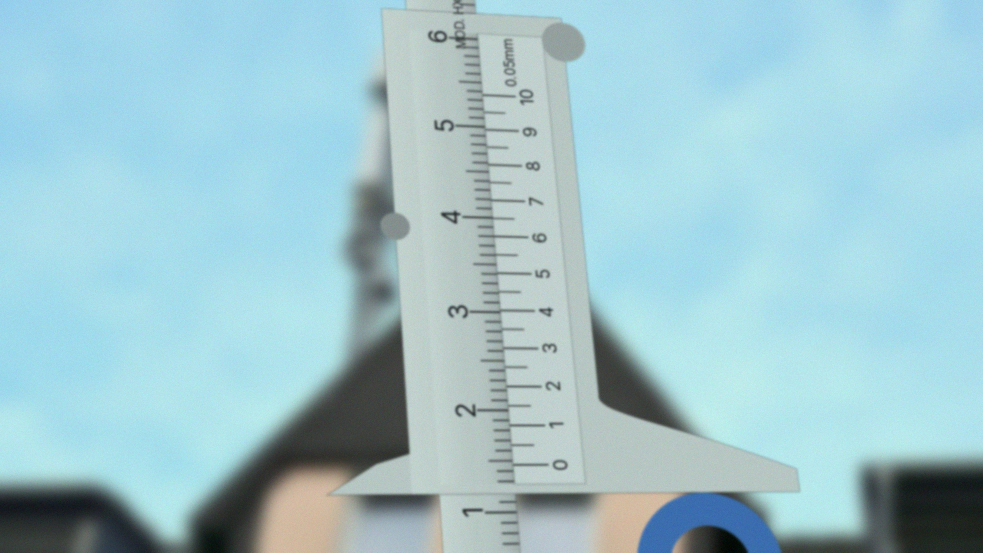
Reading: 14.6 mm
